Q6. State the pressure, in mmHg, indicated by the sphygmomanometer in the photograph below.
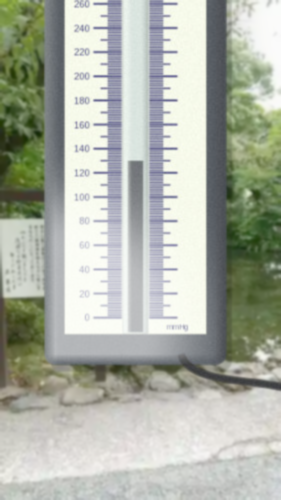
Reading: 130 mmHg
